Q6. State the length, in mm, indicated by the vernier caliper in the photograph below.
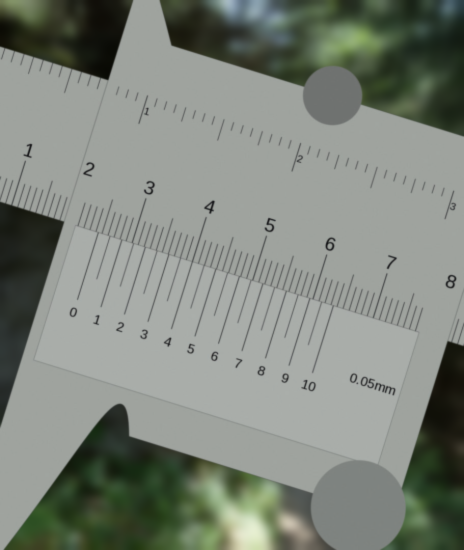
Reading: 24.4 mm
